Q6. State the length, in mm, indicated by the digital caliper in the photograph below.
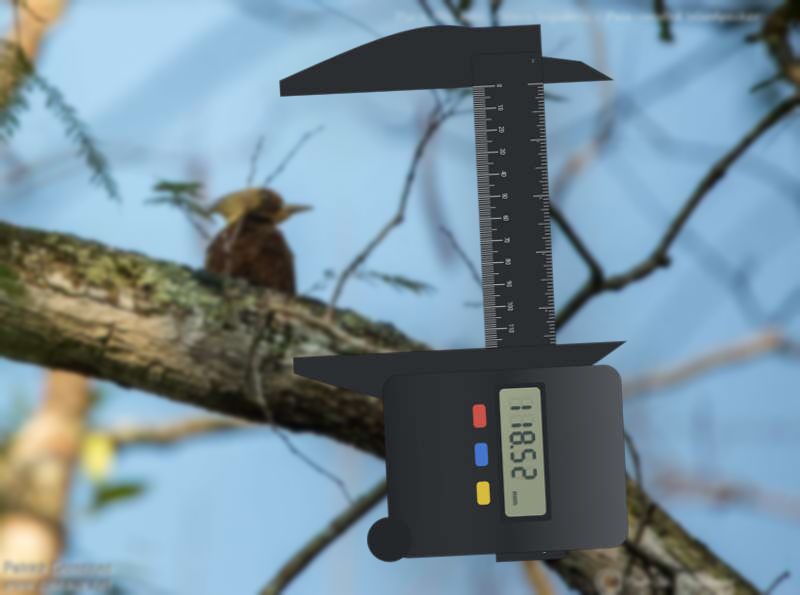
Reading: 118.52 mm
